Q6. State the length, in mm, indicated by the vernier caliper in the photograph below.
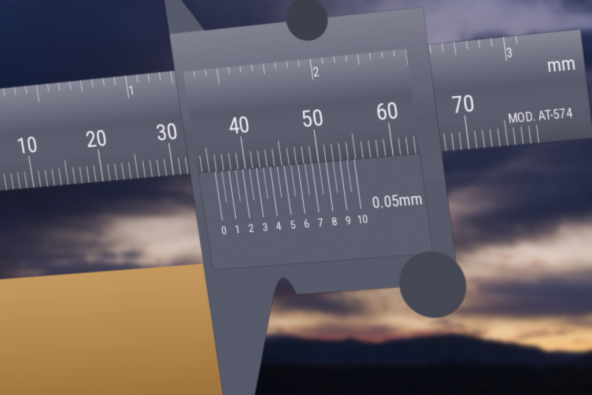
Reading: 35.8 mm
